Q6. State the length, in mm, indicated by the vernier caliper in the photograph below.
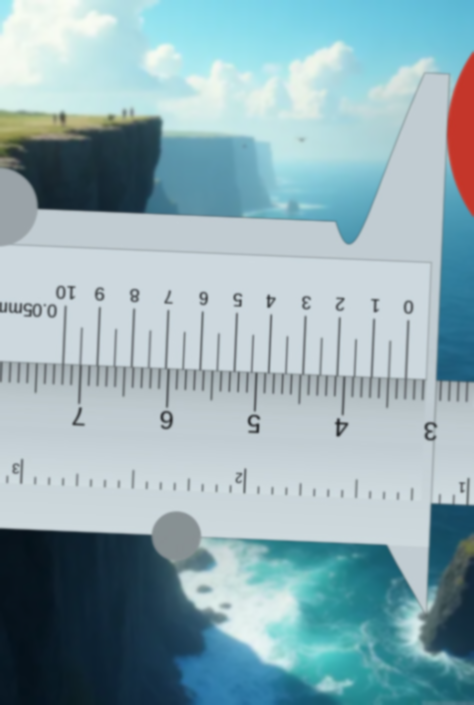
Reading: 33.0 mm
